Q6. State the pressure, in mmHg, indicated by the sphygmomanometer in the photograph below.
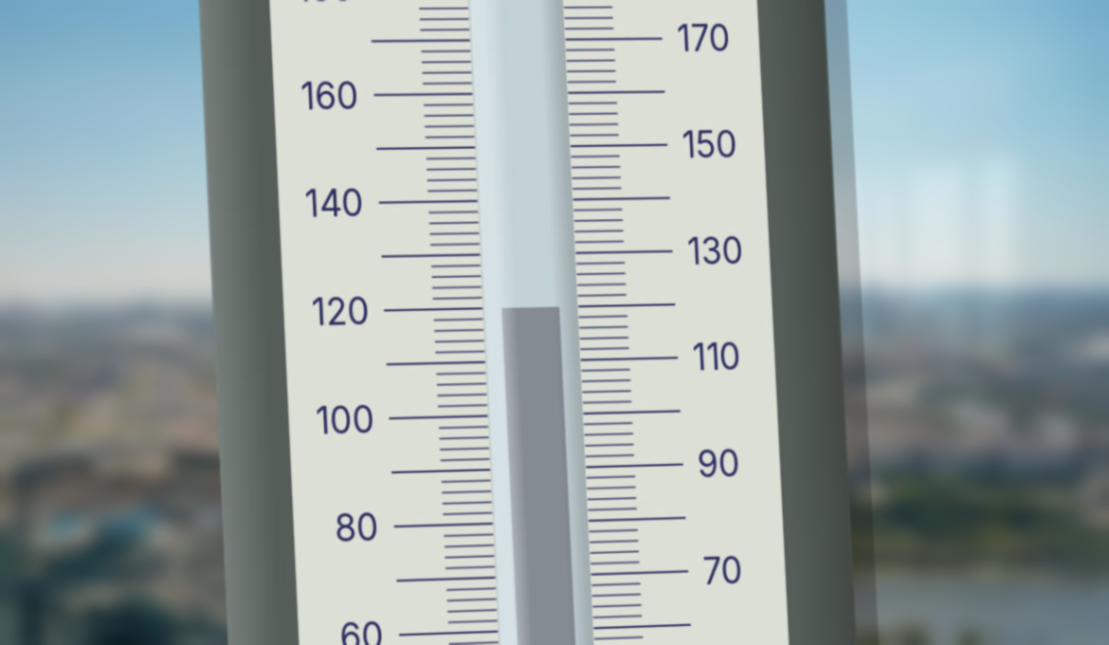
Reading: 120 mmHg
